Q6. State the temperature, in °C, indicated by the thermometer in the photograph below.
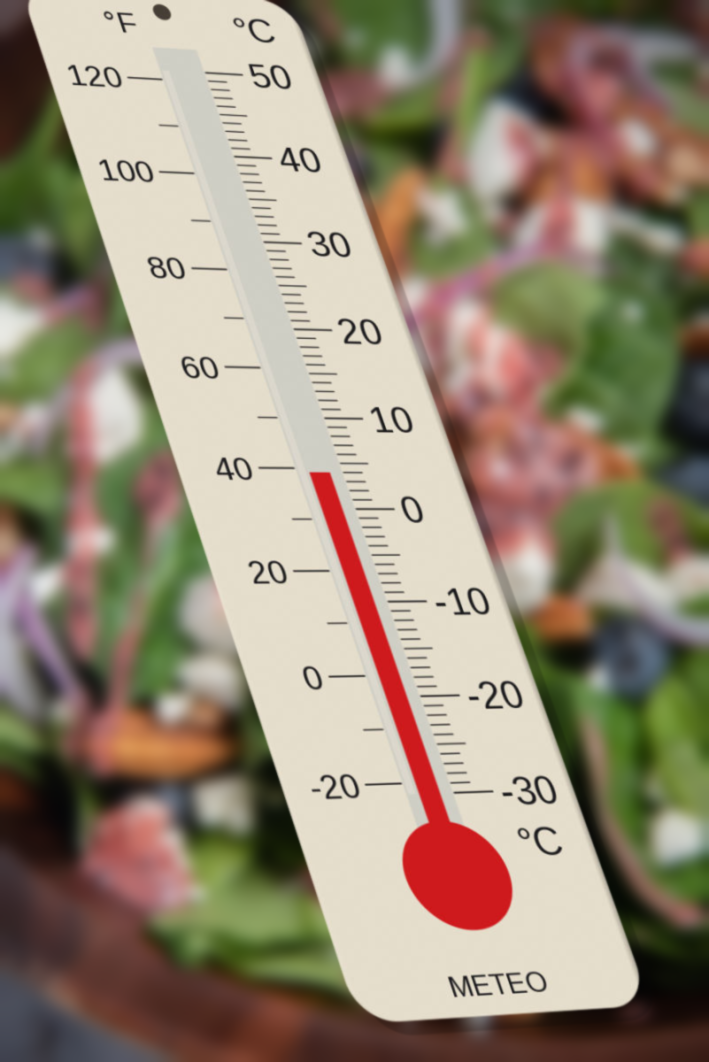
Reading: 4 °C
